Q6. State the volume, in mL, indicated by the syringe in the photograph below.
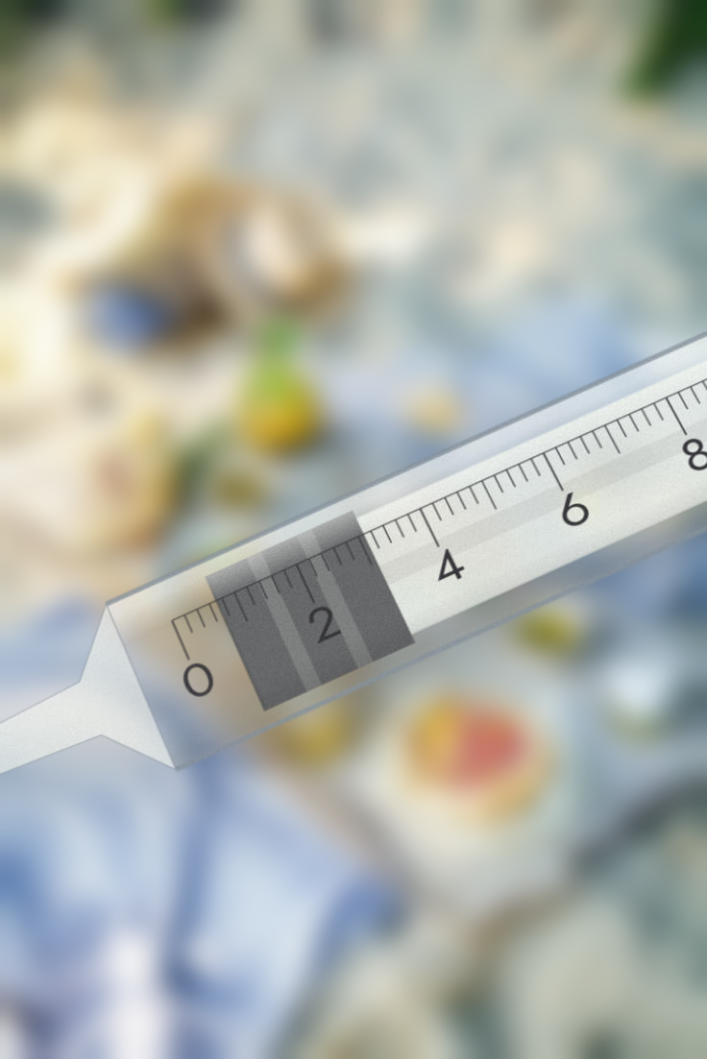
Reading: 0.7 mL
